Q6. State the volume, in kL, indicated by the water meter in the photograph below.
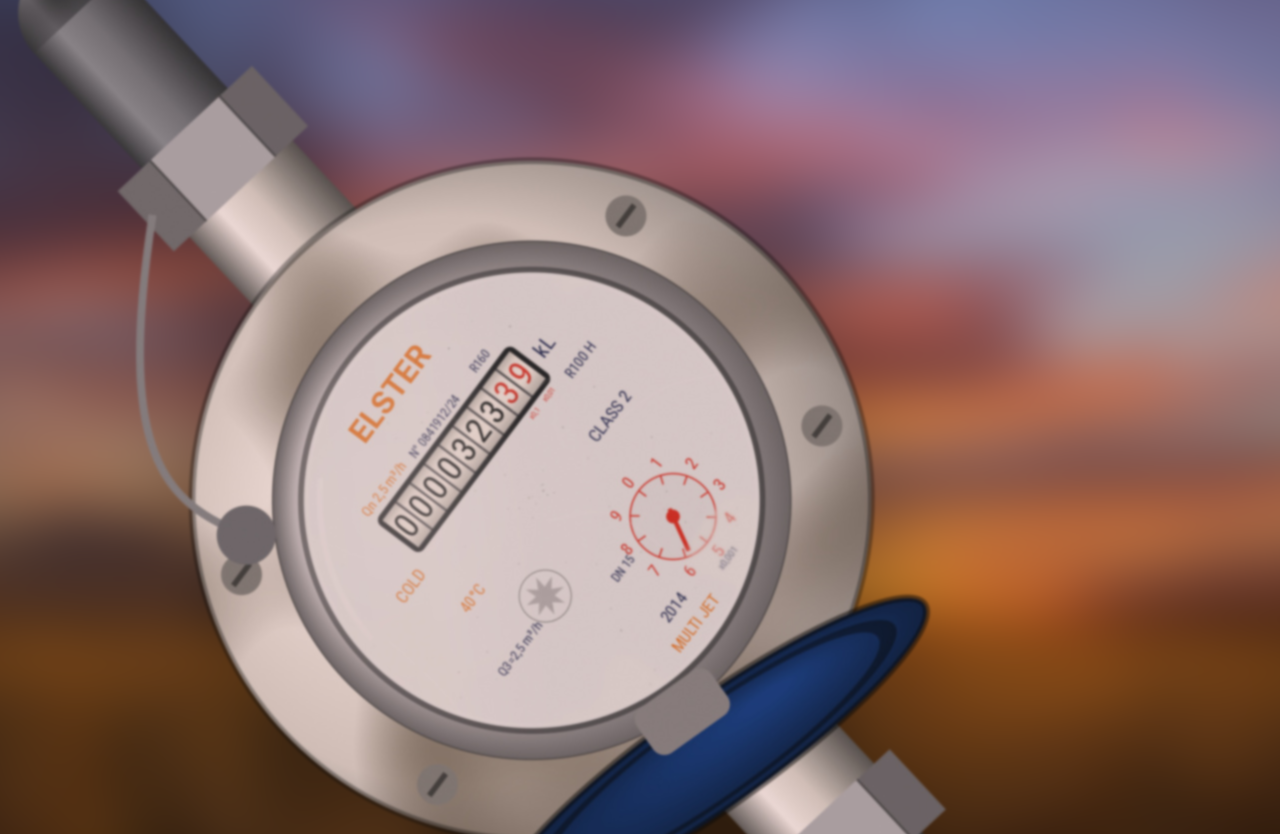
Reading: 323.395 kL
